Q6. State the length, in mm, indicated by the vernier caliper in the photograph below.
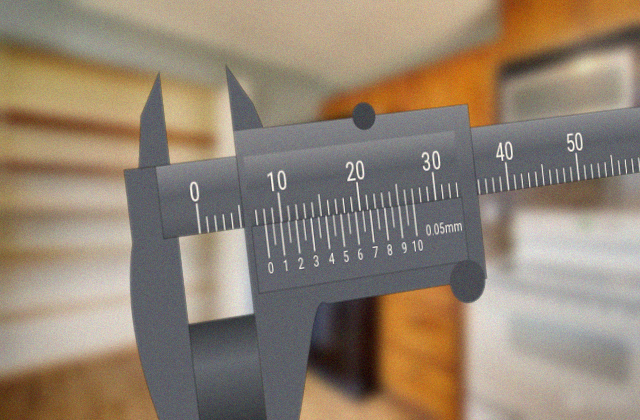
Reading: 8.0 mm
